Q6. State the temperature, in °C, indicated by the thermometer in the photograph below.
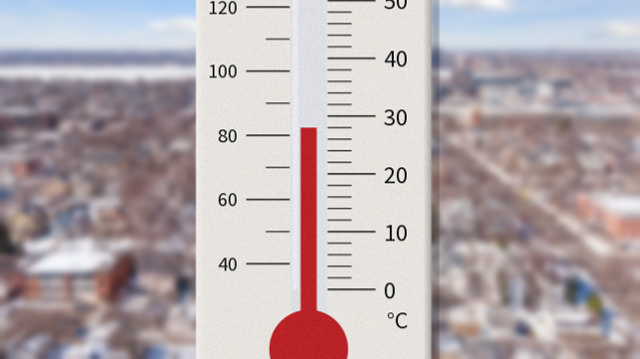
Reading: 28 °C
